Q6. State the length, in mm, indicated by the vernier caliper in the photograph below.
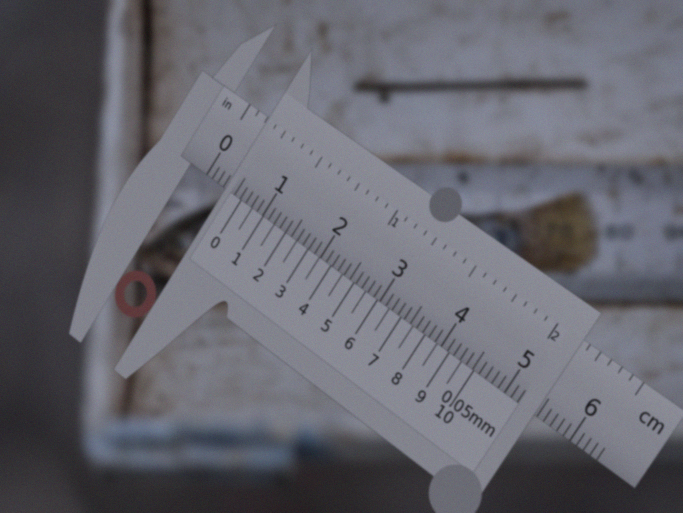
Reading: 6.2 mm
